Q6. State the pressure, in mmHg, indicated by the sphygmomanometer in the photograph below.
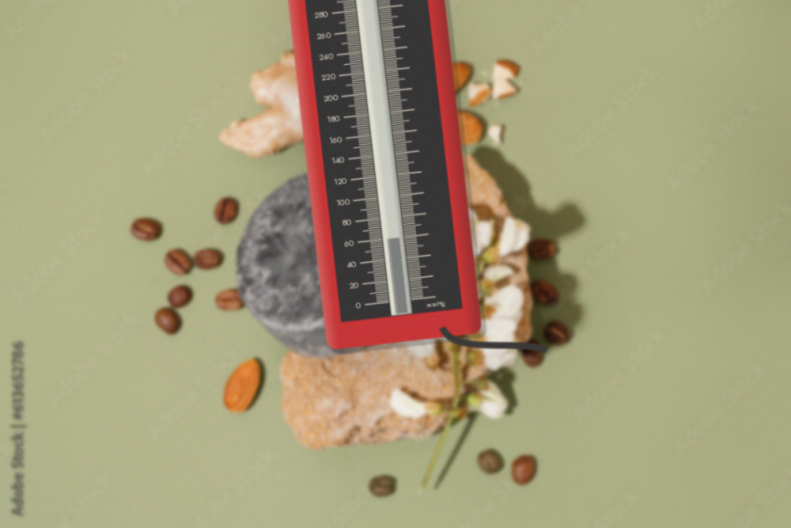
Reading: 60 mmHg
